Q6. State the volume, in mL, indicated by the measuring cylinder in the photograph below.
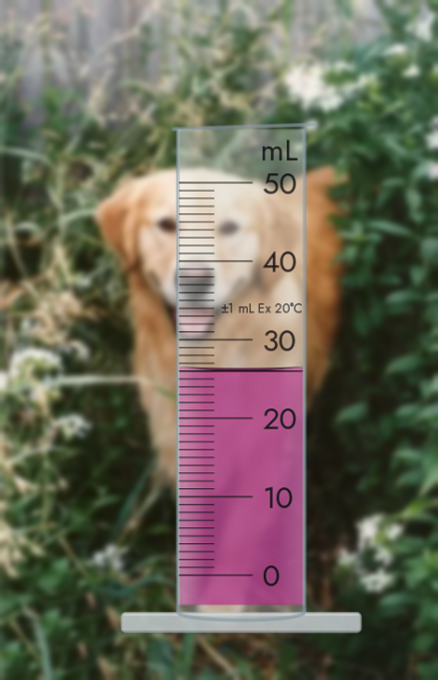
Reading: 26 mL
